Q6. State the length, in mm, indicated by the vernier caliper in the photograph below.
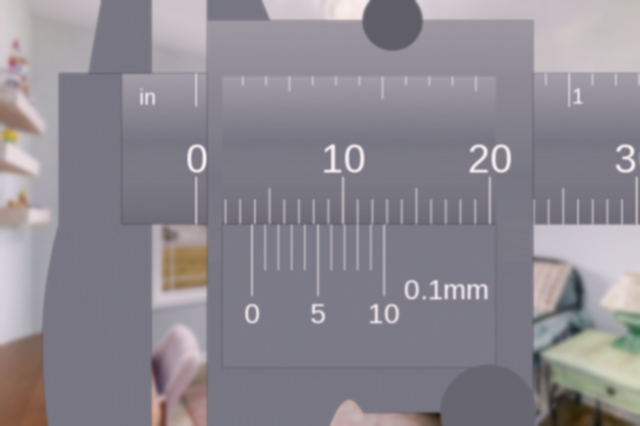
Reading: 3.8 mm
